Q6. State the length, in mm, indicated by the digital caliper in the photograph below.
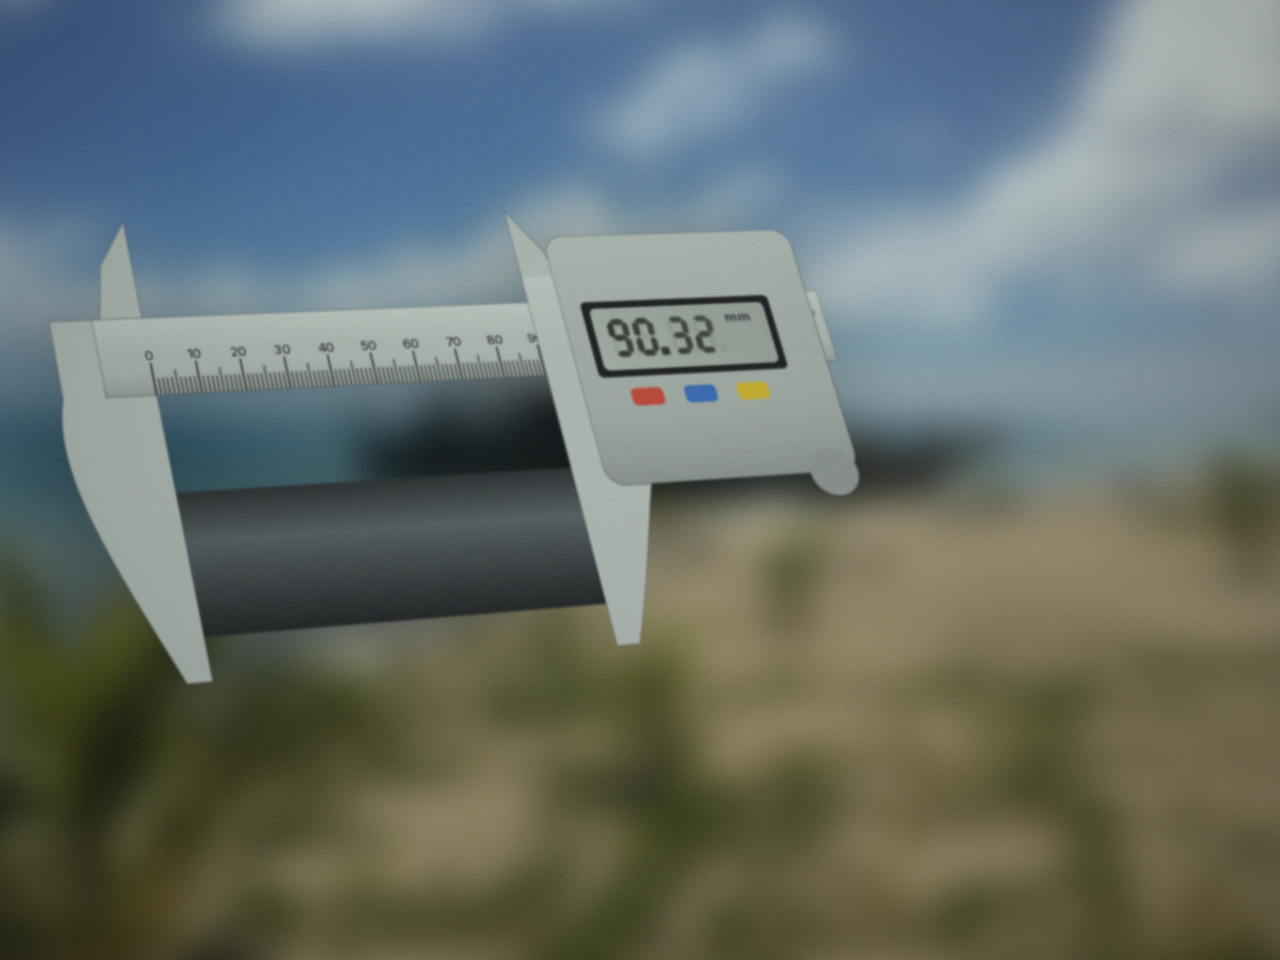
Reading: 90.32 mm
